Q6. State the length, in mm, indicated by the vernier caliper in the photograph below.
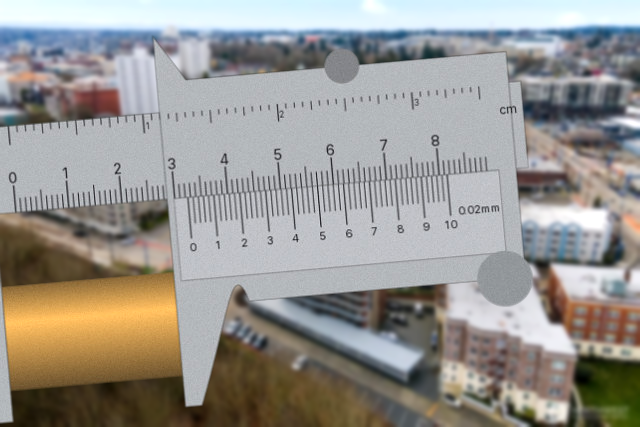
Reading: 32.5 mm
